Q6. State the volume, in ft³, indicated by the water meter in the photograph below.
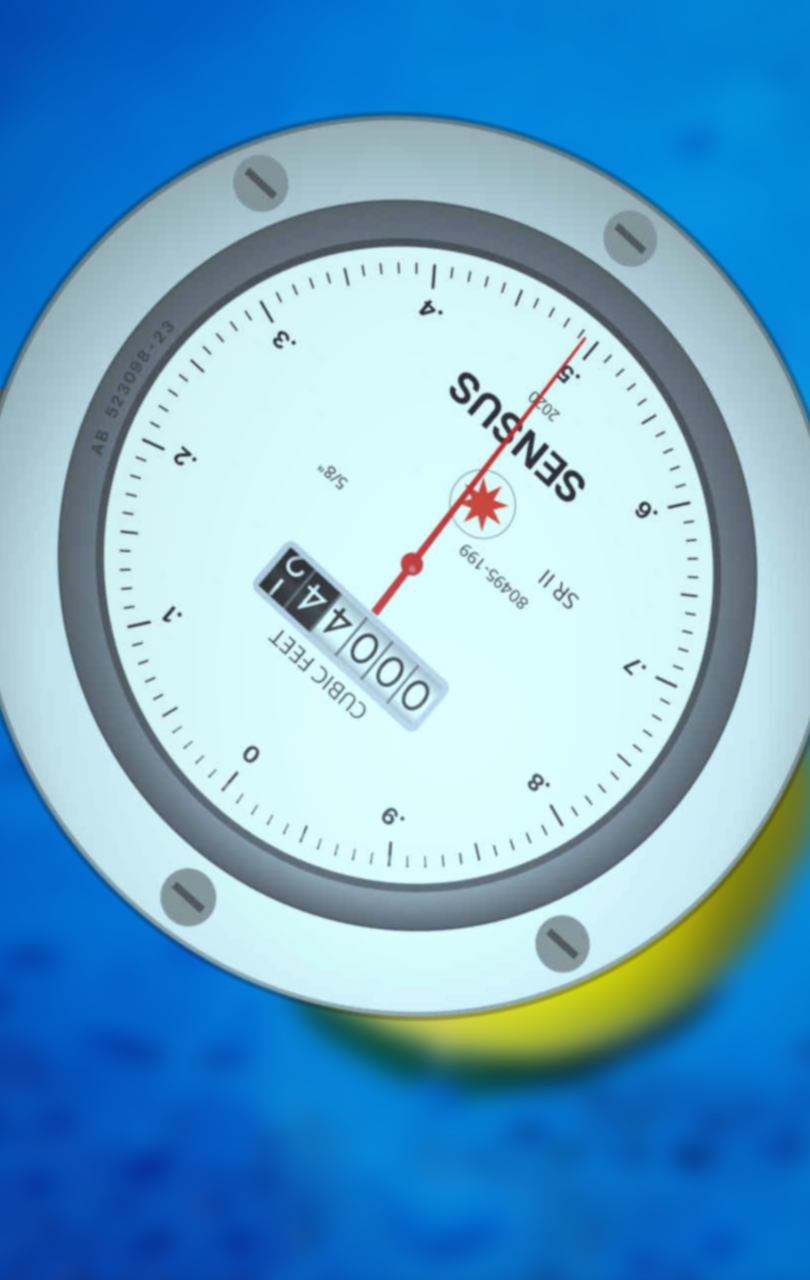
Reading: 441.49 ft³
